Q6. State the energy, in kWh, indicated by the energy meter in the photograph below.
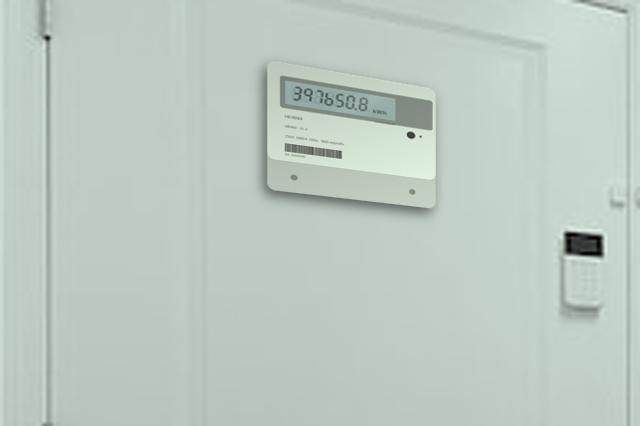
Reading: 397650.8 kWh
